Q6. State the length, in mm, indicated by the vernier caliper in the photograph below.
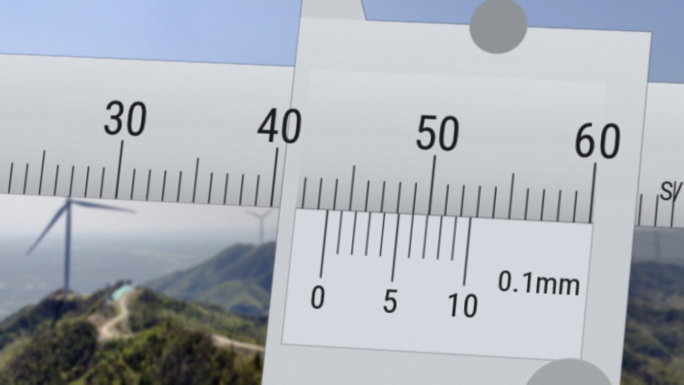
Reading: 43.6 mm
